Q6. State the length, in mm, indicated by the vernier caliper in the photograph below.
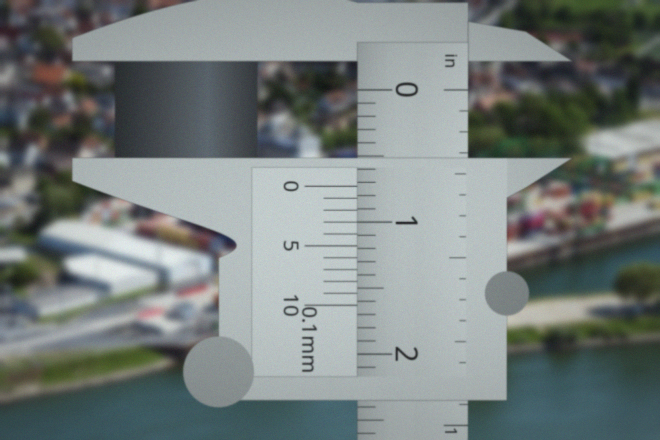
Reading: 7.3 mm
